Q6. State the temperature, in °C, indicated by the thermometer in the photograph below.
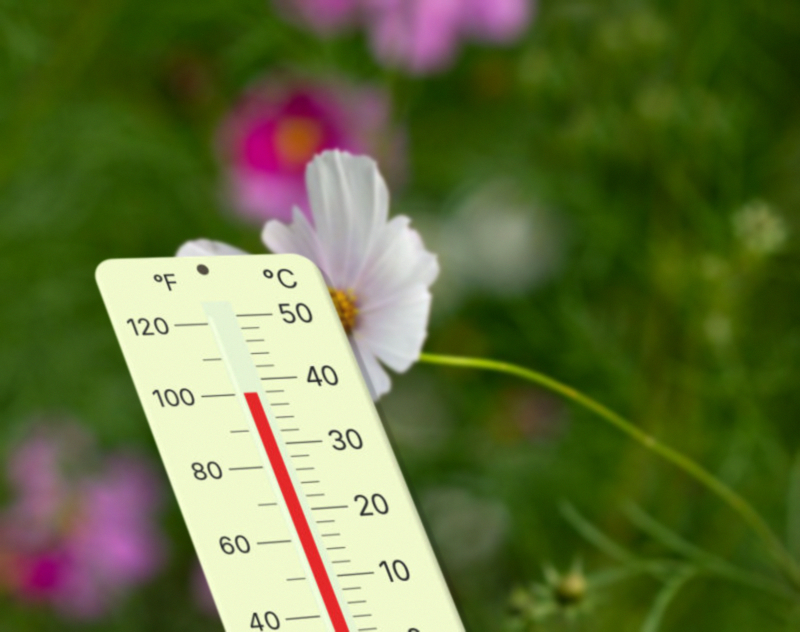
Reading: 38 °C
